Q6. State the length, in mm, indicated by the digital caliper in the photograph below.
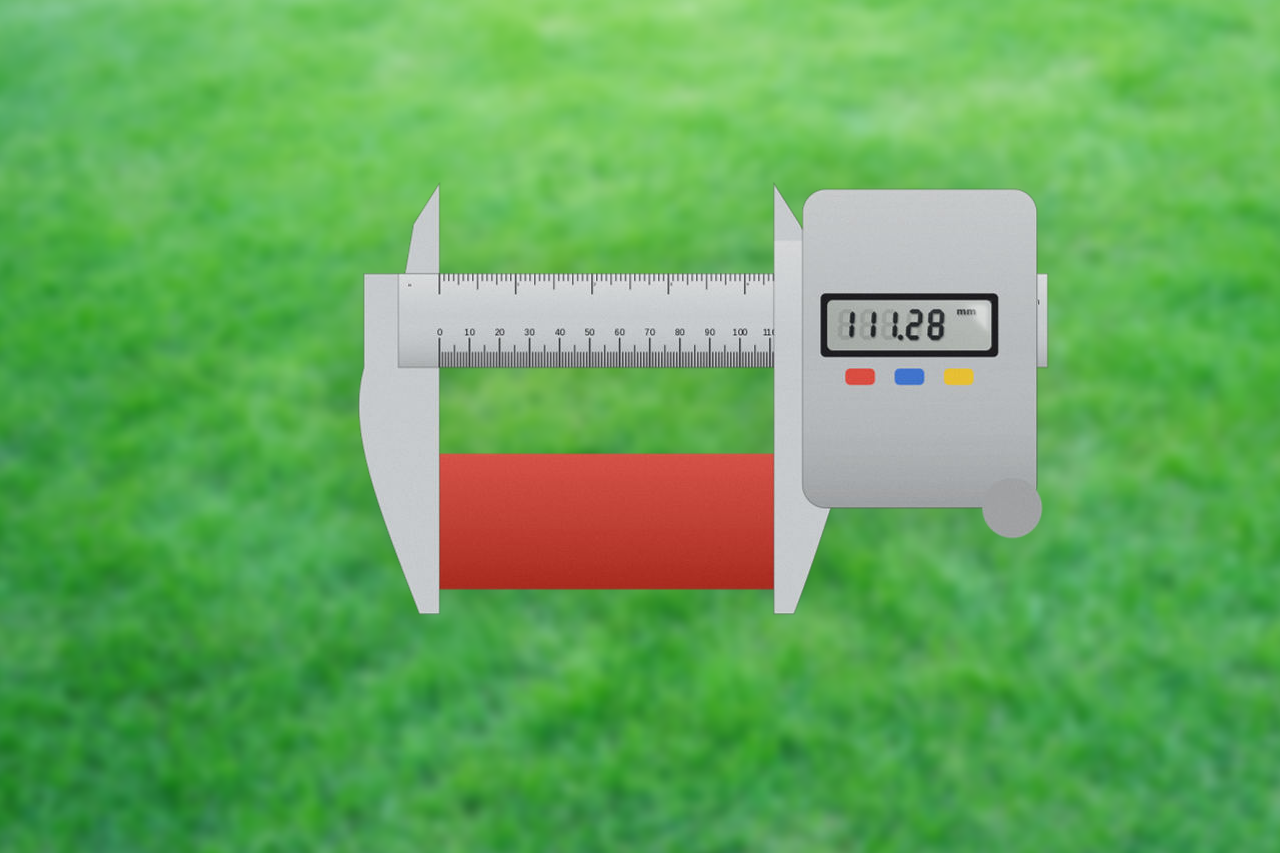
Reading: 111.28 mm
